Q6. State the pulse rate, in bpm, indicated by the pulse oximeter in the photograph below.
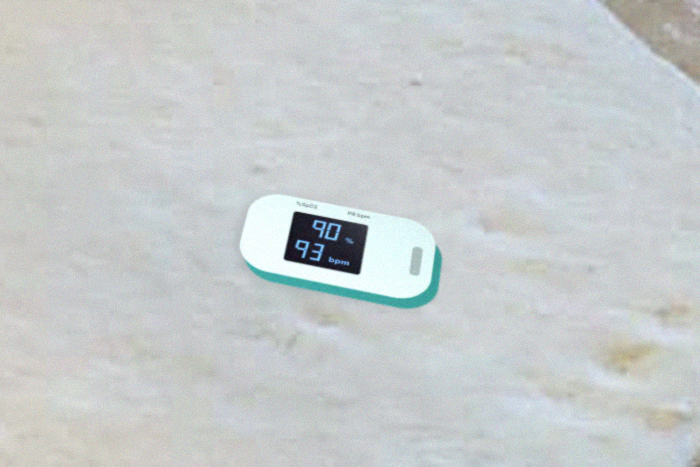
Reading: 93 bpm
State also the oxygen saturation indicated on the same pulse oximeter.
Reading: 90 %
